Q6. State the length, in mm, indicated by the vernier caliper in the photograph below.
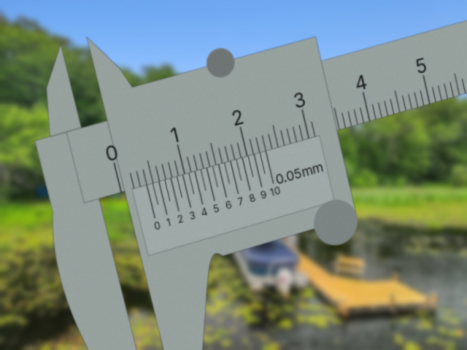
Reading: 4.0 mm
